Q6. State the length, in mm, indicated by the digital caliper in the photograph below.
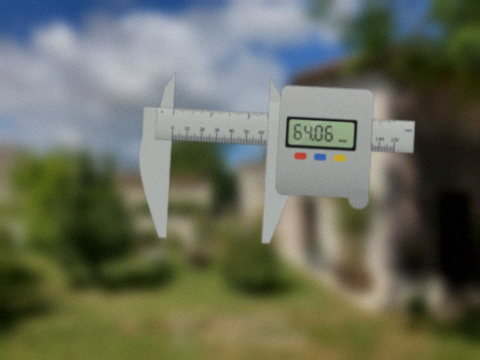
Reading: 64.06 mm
